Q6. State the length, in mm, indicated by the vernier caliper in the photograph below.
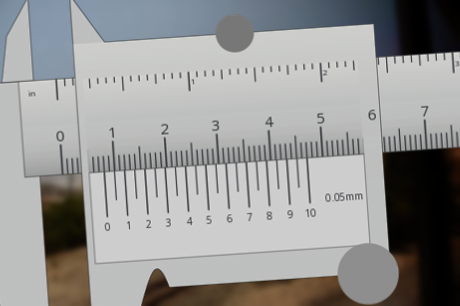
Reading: 8.0 mm
